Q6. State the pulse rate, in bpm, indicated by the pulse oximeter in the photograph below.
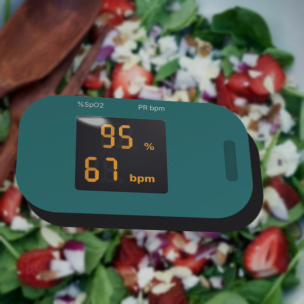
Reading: 67 bpm
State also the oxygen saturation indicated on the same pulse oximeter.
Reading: 95 %
